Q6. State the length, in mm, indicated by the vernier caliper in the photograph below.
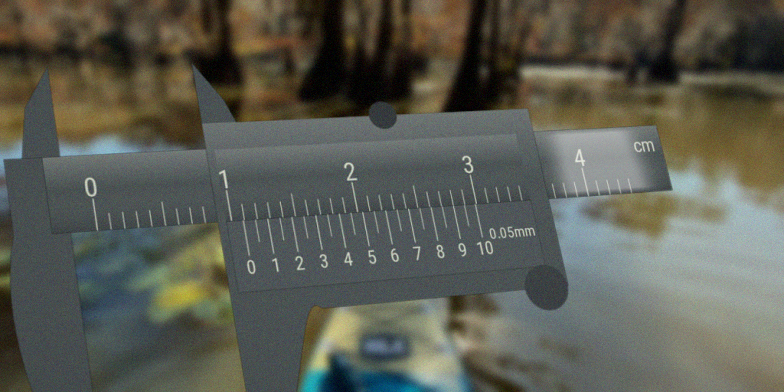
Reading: 10.9 mm
